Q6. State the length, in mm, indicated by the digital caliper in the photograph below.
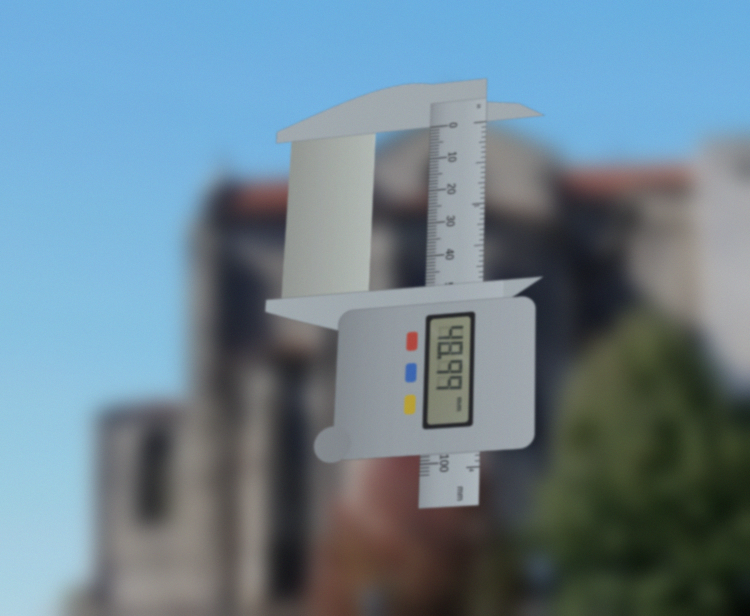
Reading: 48.99 mm
